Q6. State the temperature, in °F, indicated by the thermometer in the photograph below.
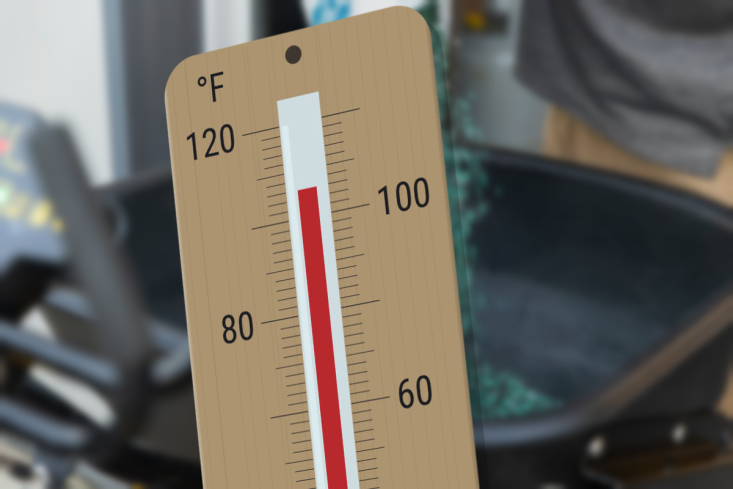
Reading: 106 °F
